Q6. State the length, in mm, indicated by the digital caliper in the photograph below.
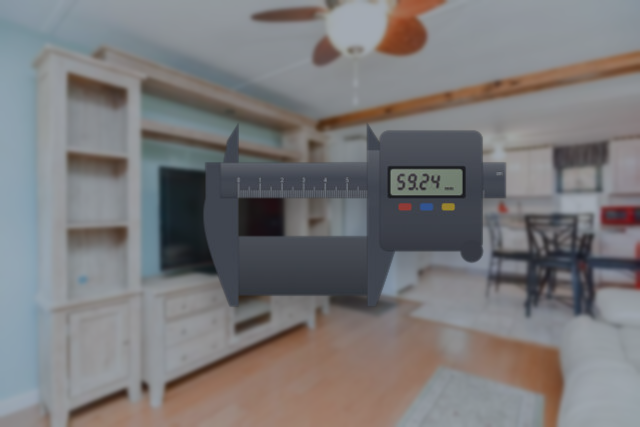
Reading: 59.24 mm
